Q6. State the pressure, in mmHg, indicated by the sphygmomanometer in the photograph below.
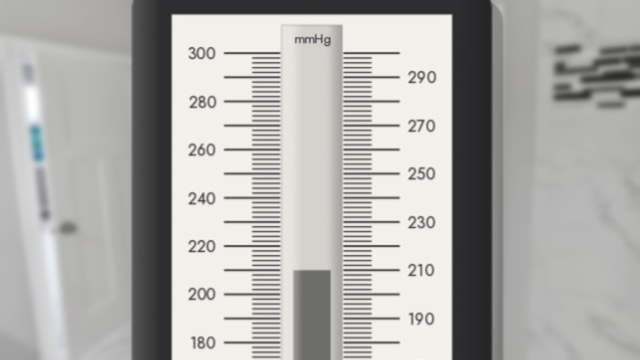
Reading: 210 mmHg
